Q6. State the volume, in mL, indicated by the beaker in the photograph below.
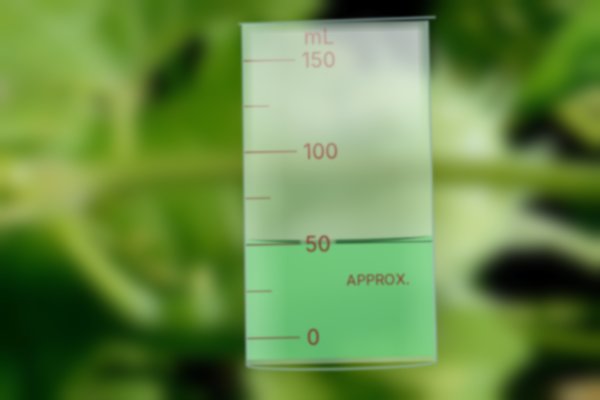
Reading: 50 mL
